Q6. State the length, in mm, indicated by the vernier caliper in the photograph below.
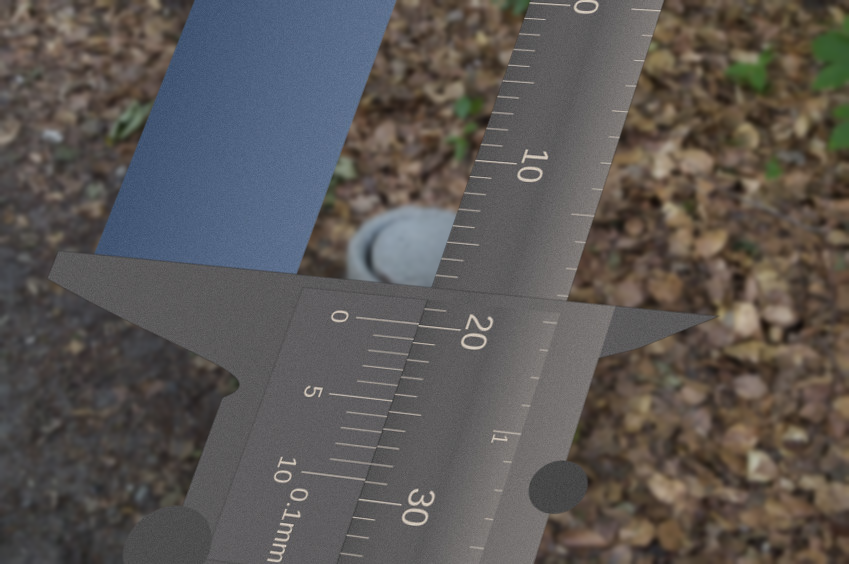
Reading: 19.9 mm
